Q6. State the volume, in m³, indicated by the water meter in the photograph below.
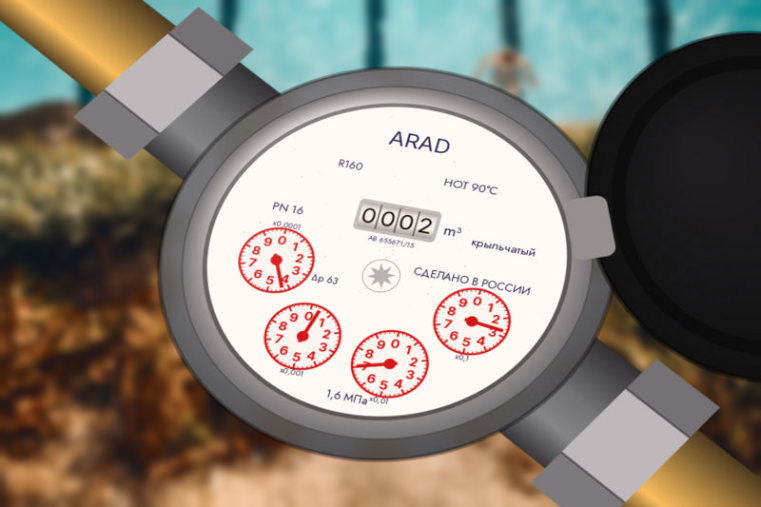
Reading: 2.2704 m³
